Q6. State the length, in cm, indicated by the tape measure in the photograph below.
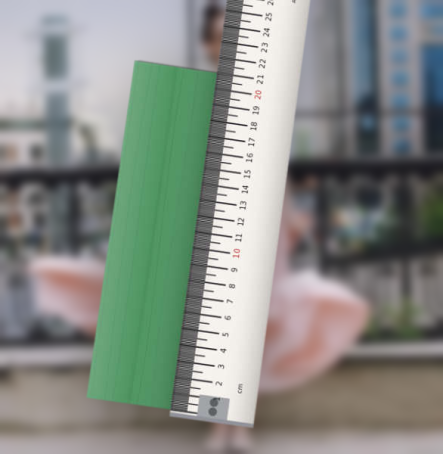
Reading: 21 cm
